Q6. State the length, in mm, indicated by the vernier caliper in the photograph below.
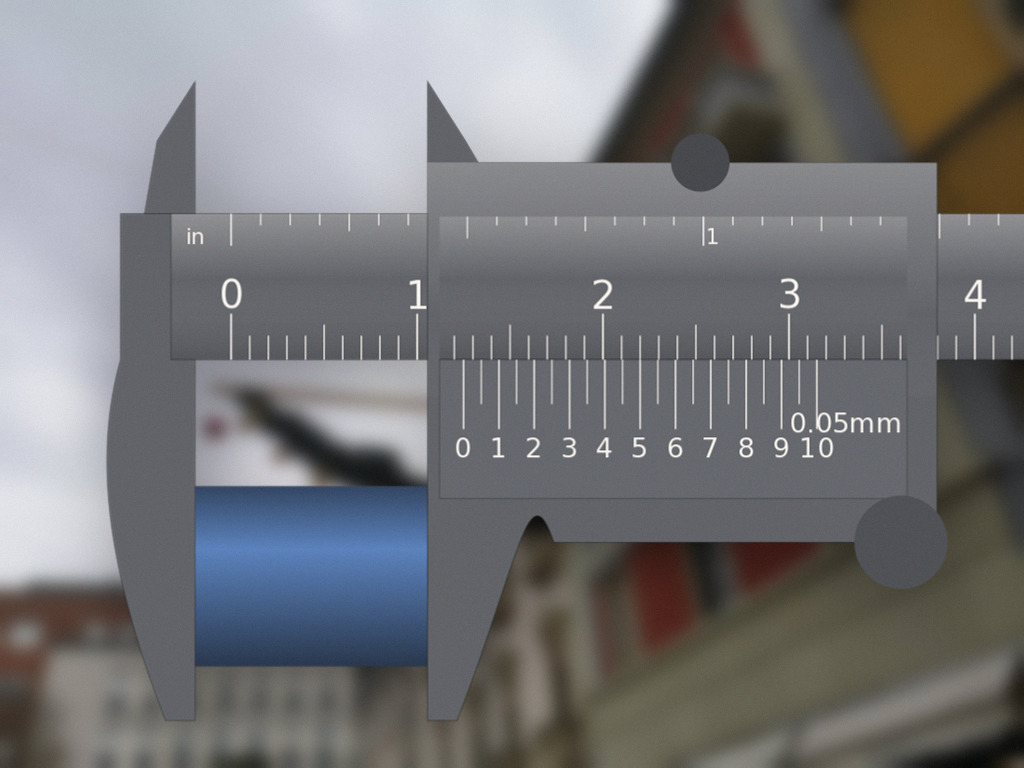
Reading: 12.5 mm
